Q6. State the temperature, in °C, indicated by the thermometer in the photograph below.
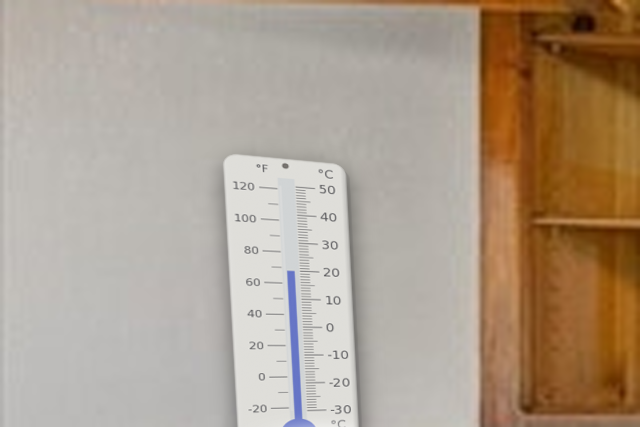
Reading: 20 °C
